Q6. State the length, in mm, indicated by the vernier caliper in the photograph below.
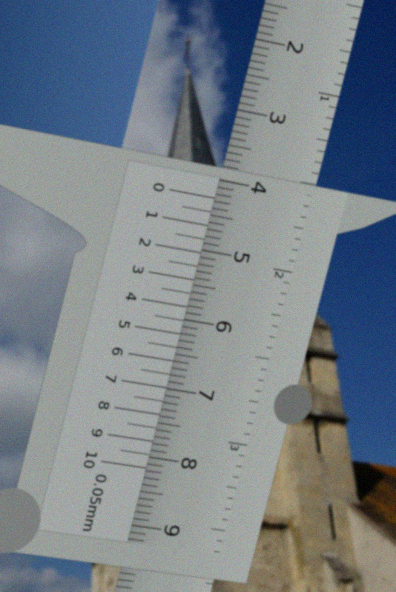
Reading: 42.6 mm
